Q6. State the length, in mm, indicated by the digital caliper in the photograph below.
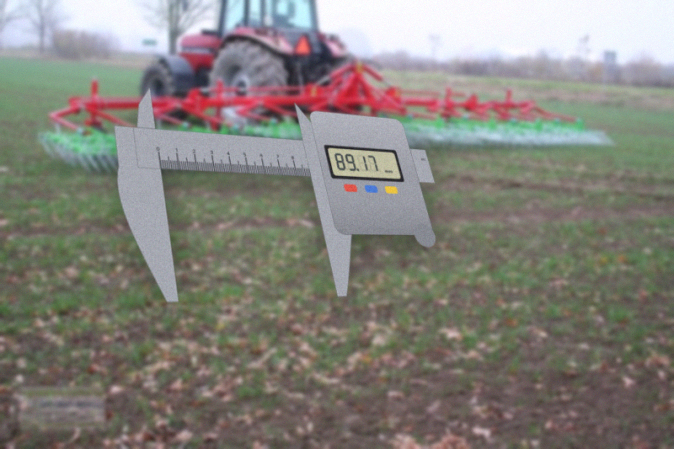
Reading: 89.17 mm
